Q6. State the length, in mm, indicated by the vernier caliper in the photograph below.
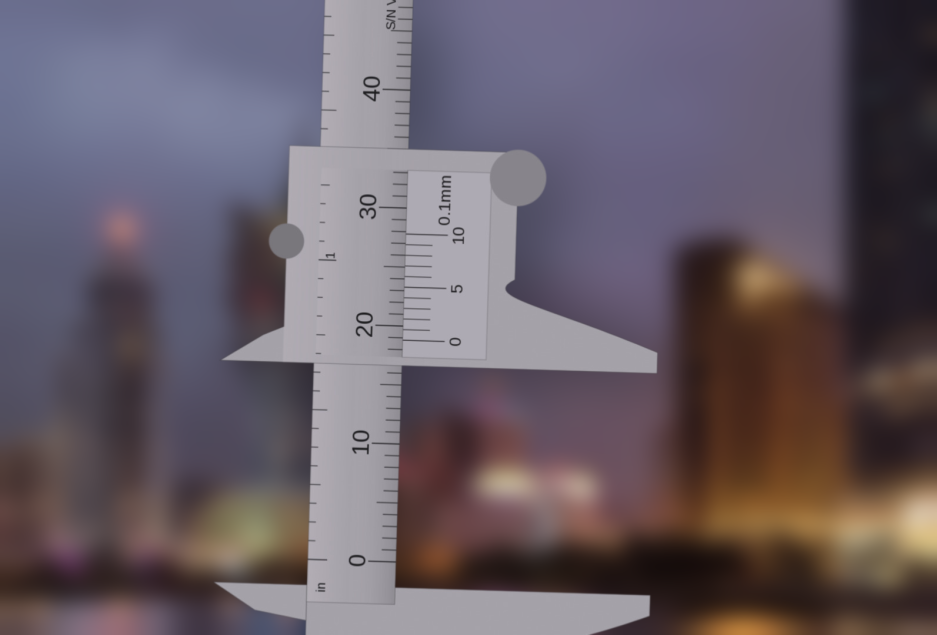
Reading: 18.8 mm
